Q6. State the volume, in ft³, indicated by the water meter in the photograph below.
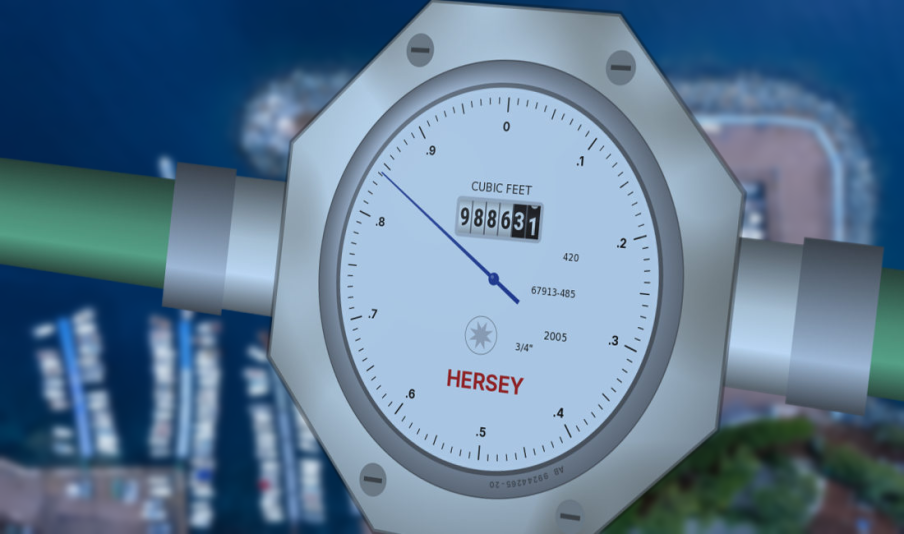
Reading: 988630.84 ft³
